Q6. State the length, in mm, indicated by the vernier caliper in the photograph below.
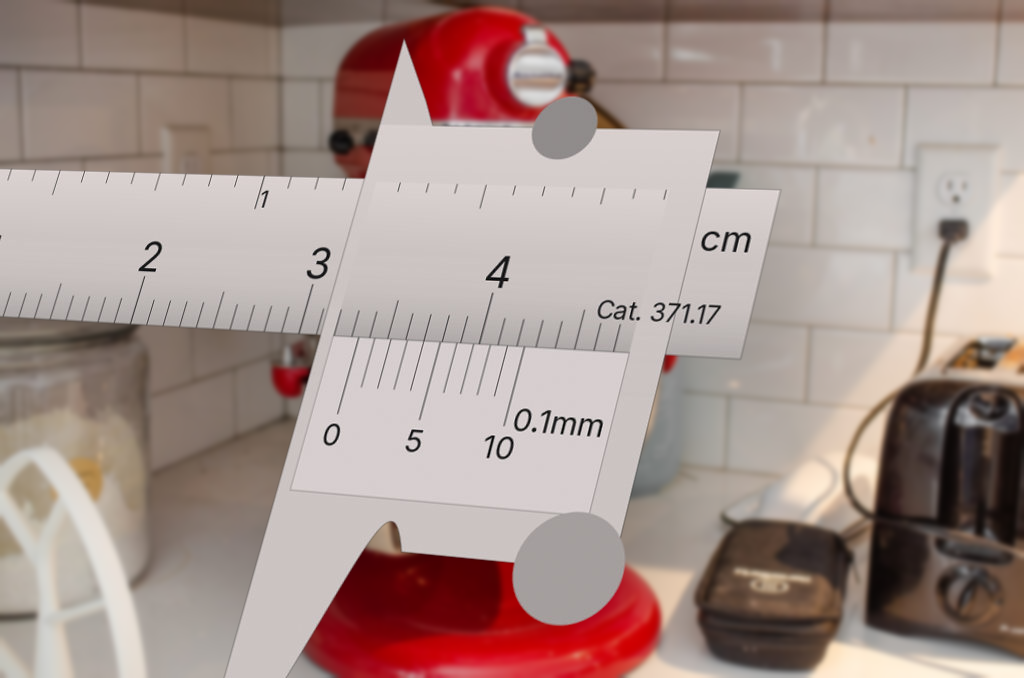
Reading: 33.4 mm
